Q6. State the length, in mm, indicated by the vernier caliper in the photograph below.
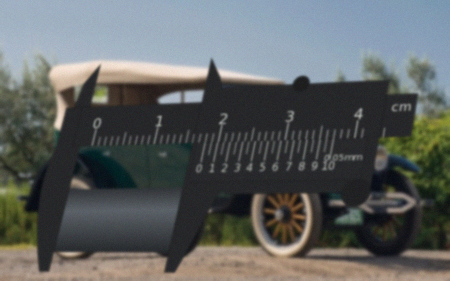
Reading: 18.0 mm
